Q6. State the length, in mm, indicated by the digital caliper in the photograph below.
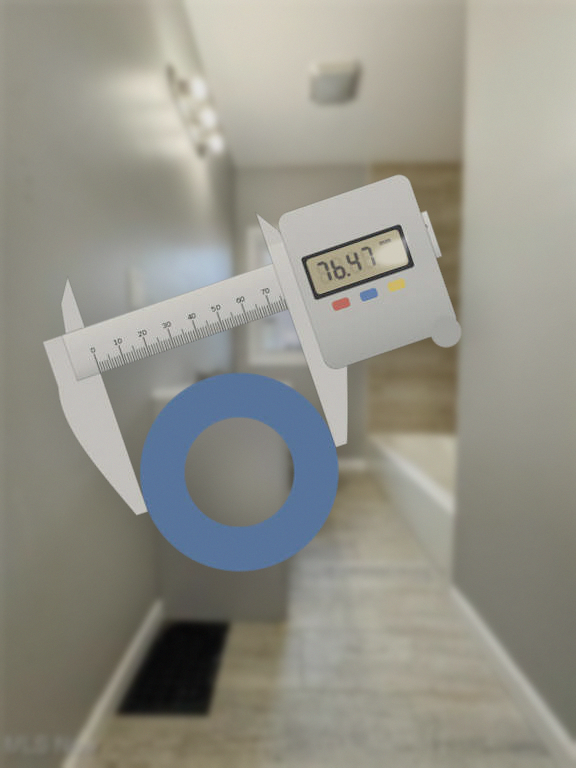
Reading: 76.47 mm
